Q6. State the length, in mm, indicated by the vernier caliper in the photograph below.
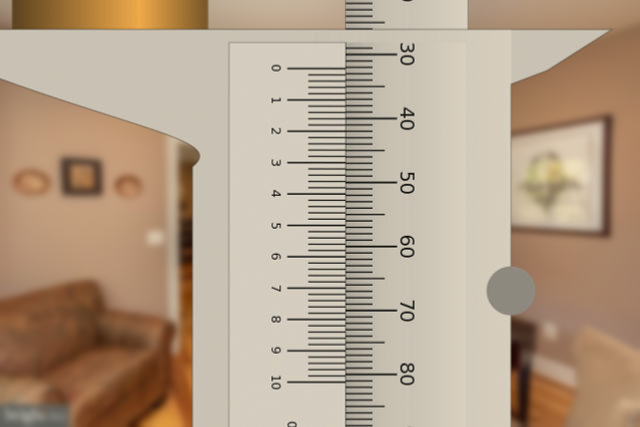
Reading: 32.2 mm
